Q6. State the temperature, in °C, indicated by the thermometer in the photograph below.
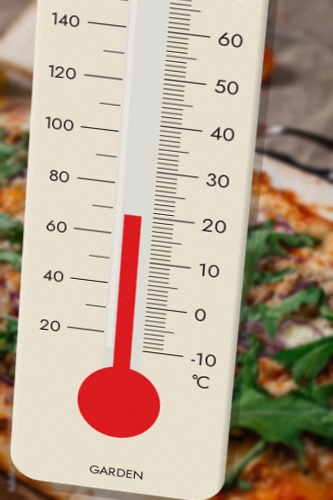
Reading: 20 °C
